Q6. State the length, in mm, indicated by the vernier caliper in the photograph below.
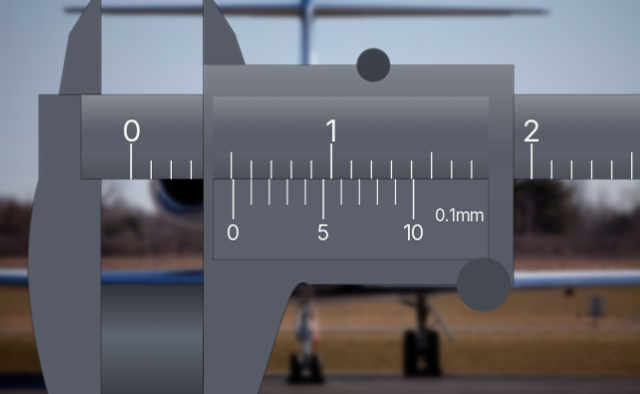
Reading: 5.1 mm
